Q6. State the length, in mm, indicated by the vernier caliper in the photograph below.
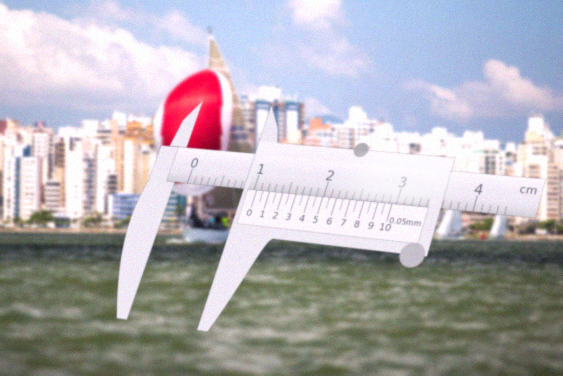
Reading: 10.4 mm
